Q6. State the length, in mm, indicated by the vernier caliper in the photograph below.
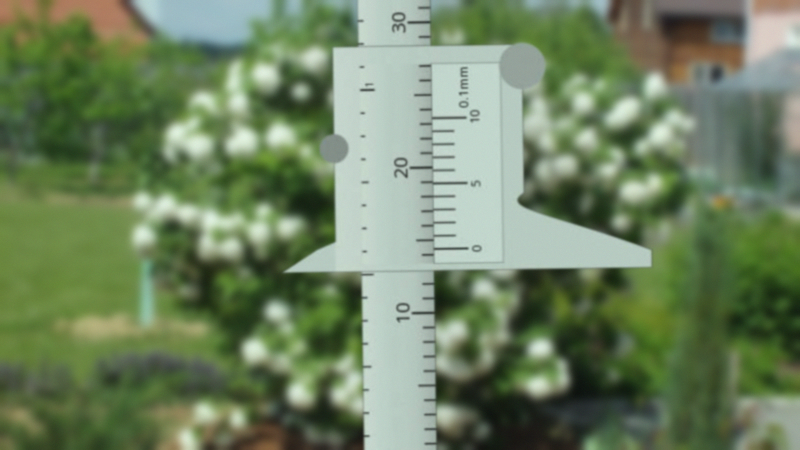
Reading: 14.4 mm
